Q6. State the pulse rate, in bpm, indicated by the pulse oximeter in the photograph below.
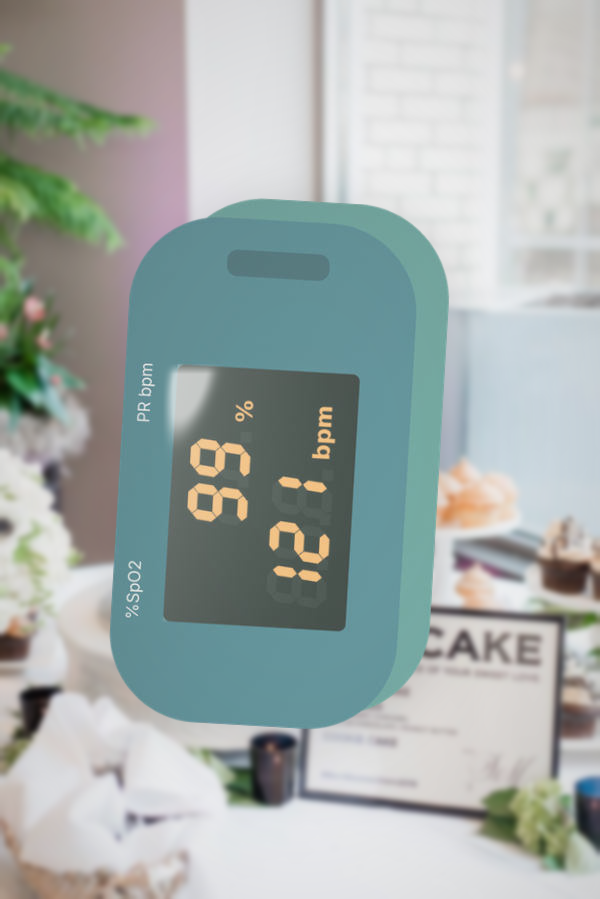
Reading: 121 bpm
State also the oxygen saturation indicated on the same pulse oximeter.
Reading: 99 %
